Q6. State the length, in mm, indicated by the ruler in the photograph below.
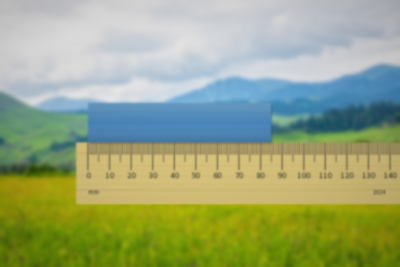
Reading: 85 mm
